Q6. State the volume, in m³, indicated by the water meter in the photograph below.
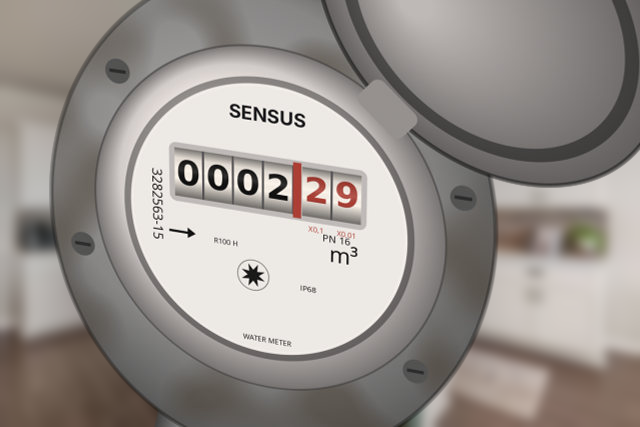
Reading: 2.29 m³
